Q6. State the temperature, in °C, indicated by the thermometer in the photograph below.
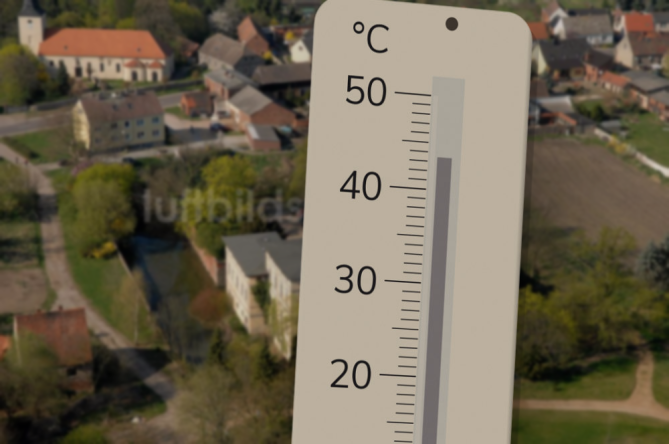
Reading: 43.5 °C
